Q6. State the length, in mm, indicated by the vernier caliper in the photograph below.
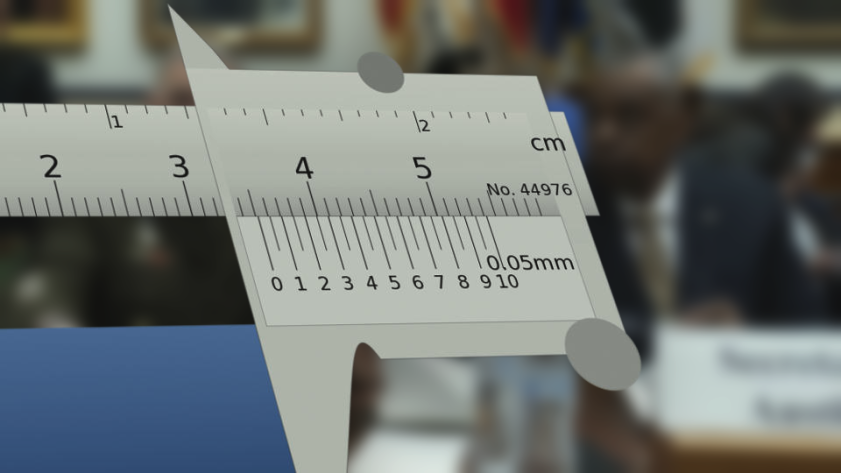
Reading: 35.2 mm
